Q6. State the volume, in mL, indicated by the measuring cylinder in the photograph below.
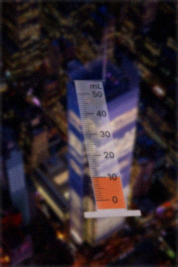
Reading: 10 mL
